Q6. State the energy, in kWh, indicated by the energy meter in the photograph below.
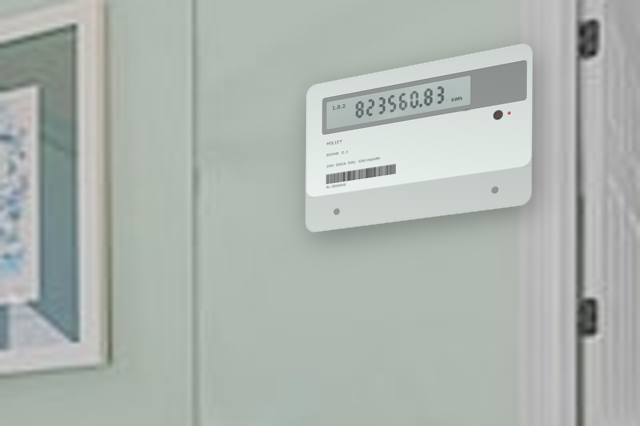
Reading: 823560.83 kWh
